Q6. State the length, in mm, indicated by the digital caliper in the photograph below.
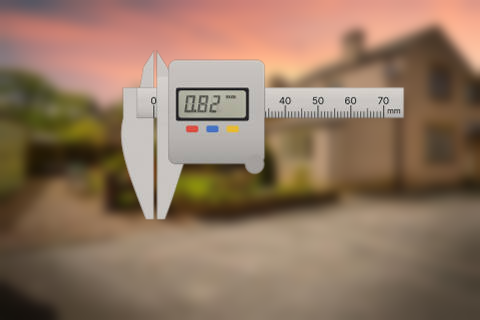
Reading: 0.82 mm
